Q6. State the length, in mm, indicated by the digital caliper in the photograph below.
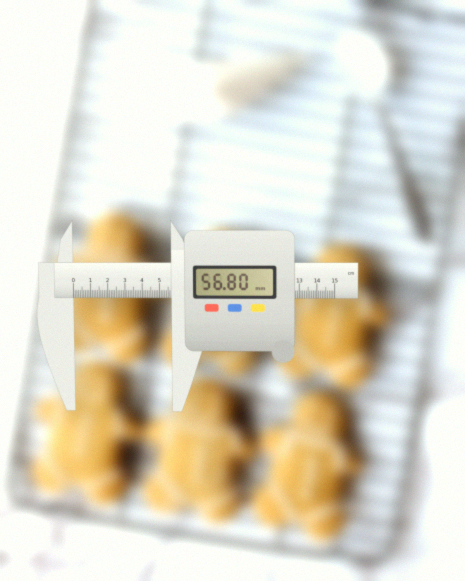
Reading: 56.80 mm
